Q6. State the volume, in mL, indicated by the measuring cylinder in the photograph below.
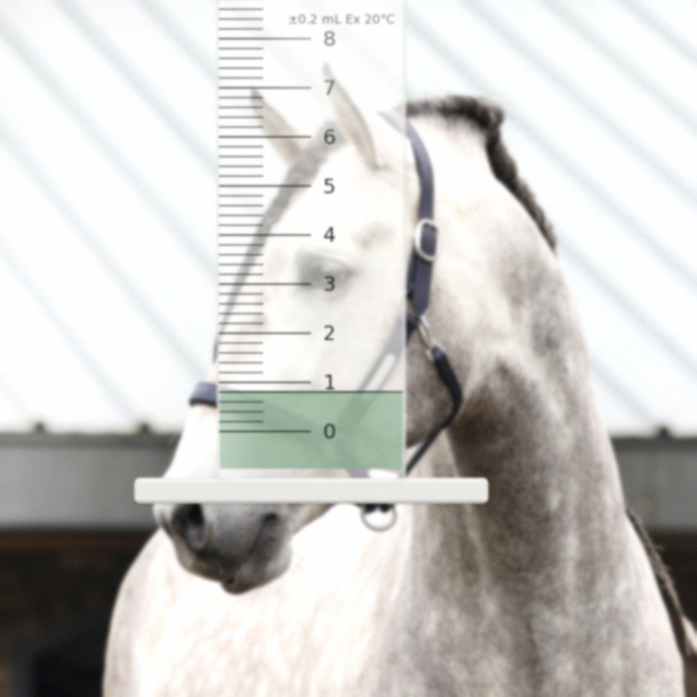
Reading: 0.8 mL
